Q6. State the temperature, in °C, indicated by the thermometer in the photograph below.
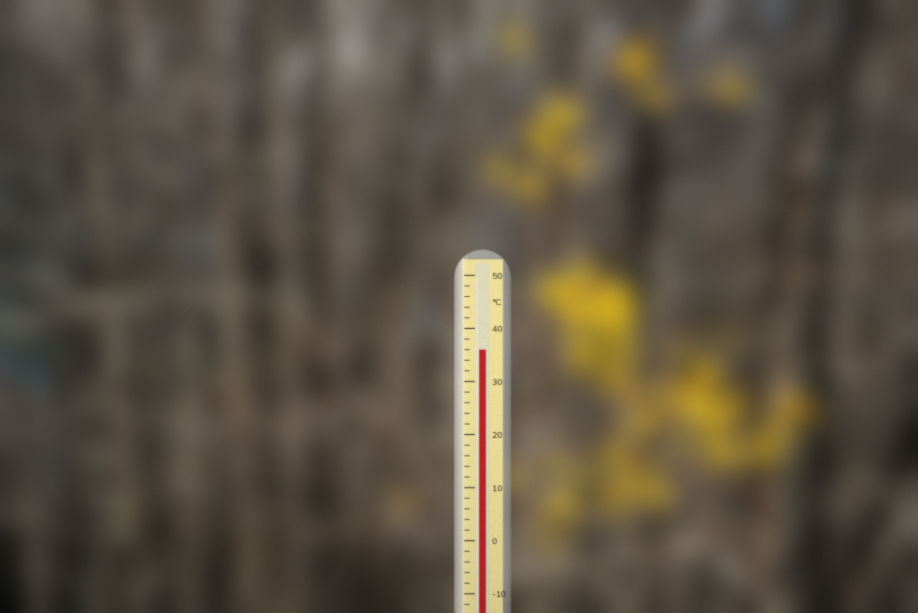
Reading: 36 °C
